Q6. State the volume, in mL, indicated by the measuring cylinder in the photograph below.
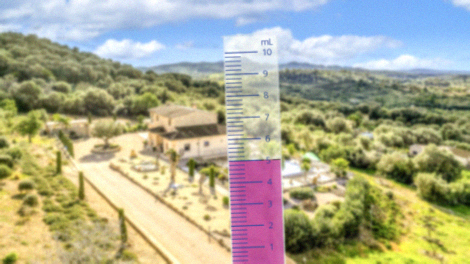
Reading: 5 mL
